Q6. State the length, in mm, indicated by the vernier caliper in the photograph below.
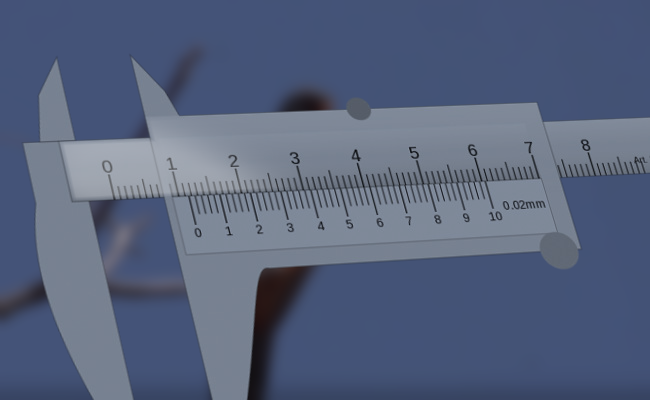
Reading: 11.6 mm
